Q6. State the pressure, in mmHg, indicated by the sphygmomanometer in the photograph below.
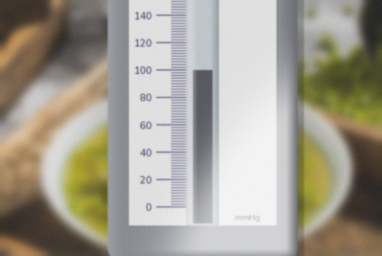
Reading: 100 mmHg
